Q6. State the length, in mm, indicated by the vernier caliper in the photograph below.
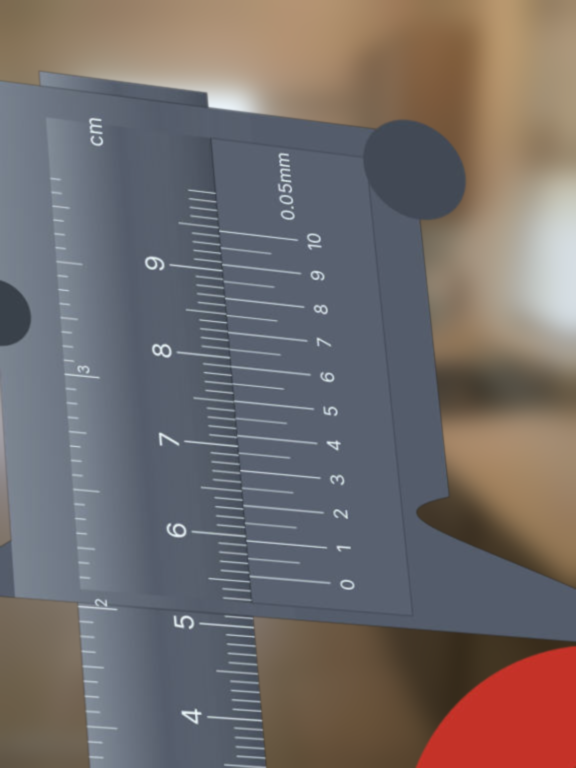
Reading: 55.6 mm
